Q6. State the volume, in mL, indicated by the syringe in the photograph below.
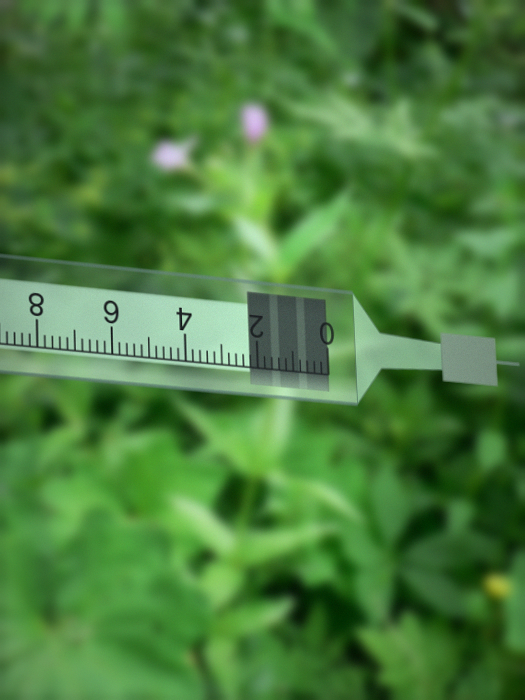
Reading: 0 mL
